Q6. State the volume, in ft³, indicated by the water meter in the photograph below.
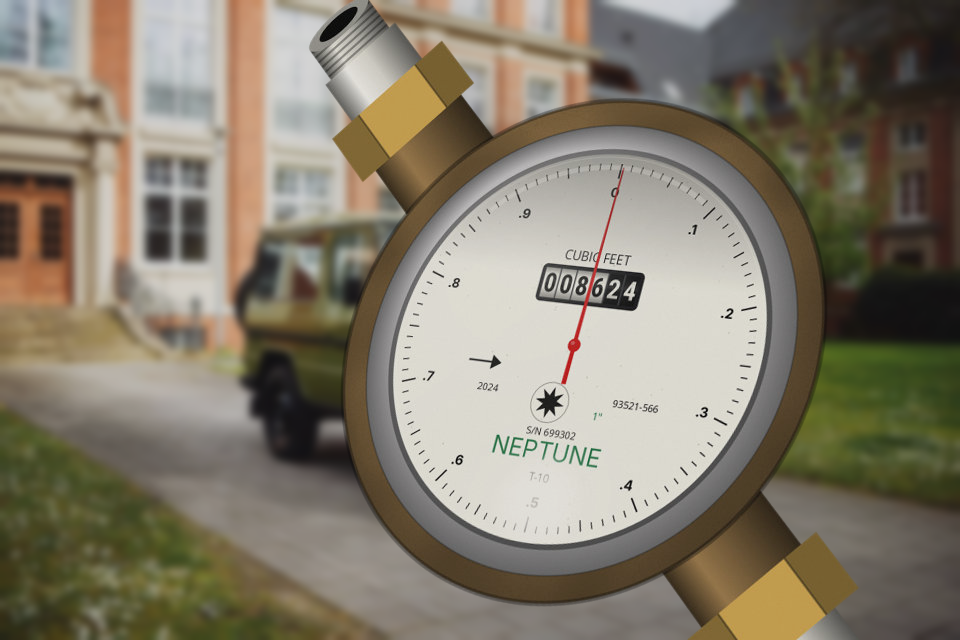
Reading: 8624.00 ft³
